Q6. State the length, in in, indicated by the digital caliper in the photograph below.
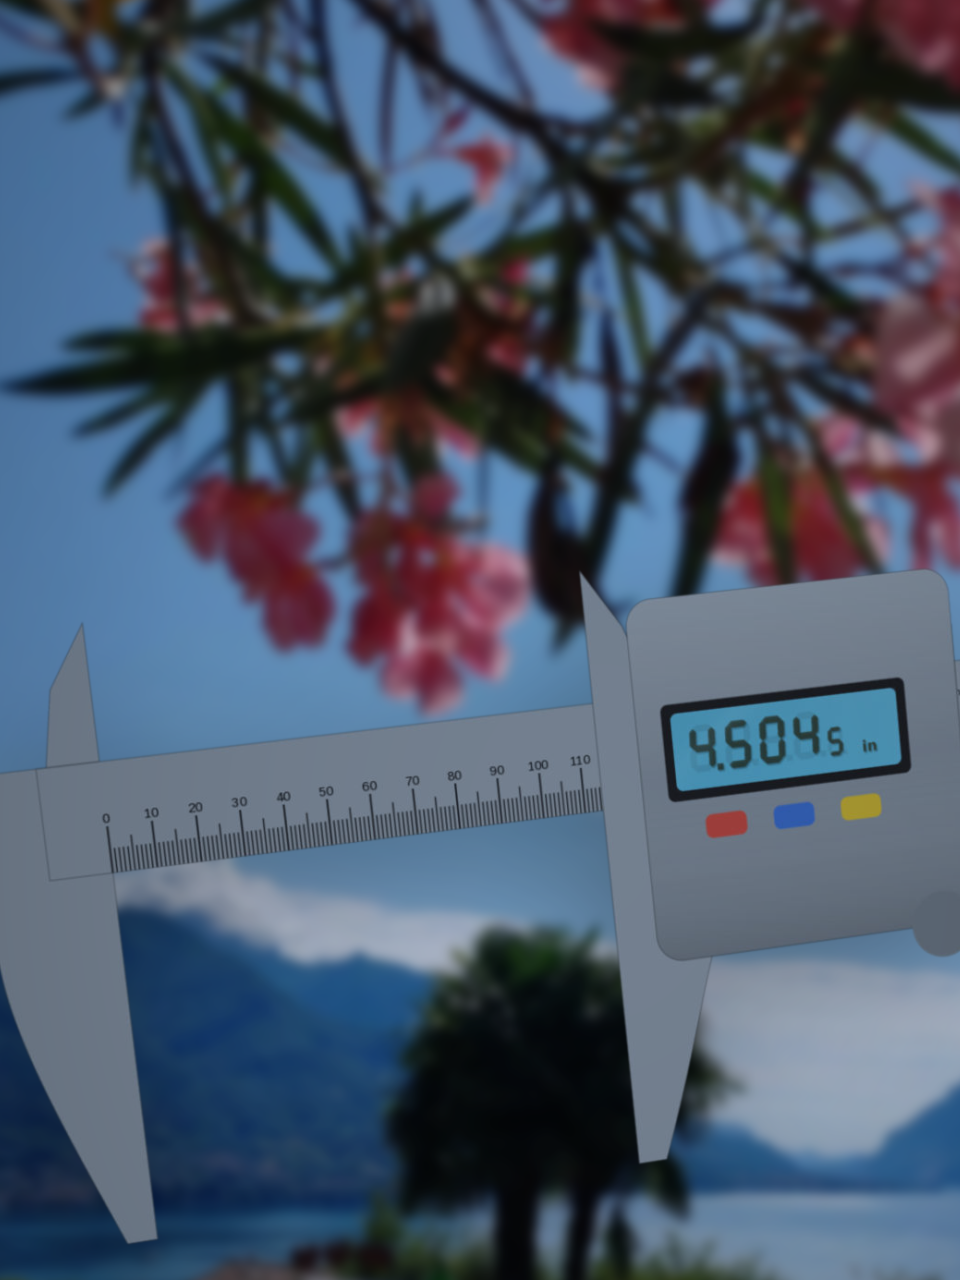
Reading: 4.5045 in
